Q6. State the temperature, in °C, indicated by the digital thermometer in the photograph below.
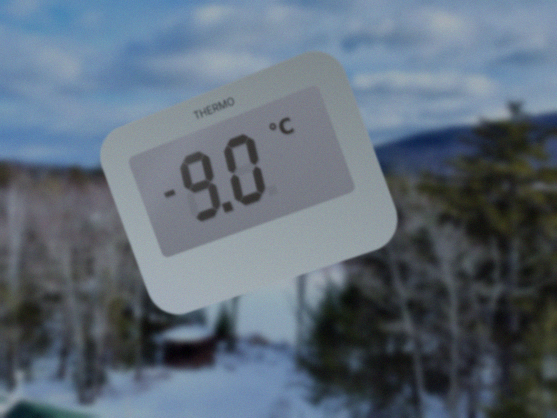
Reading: -9.0 °C
